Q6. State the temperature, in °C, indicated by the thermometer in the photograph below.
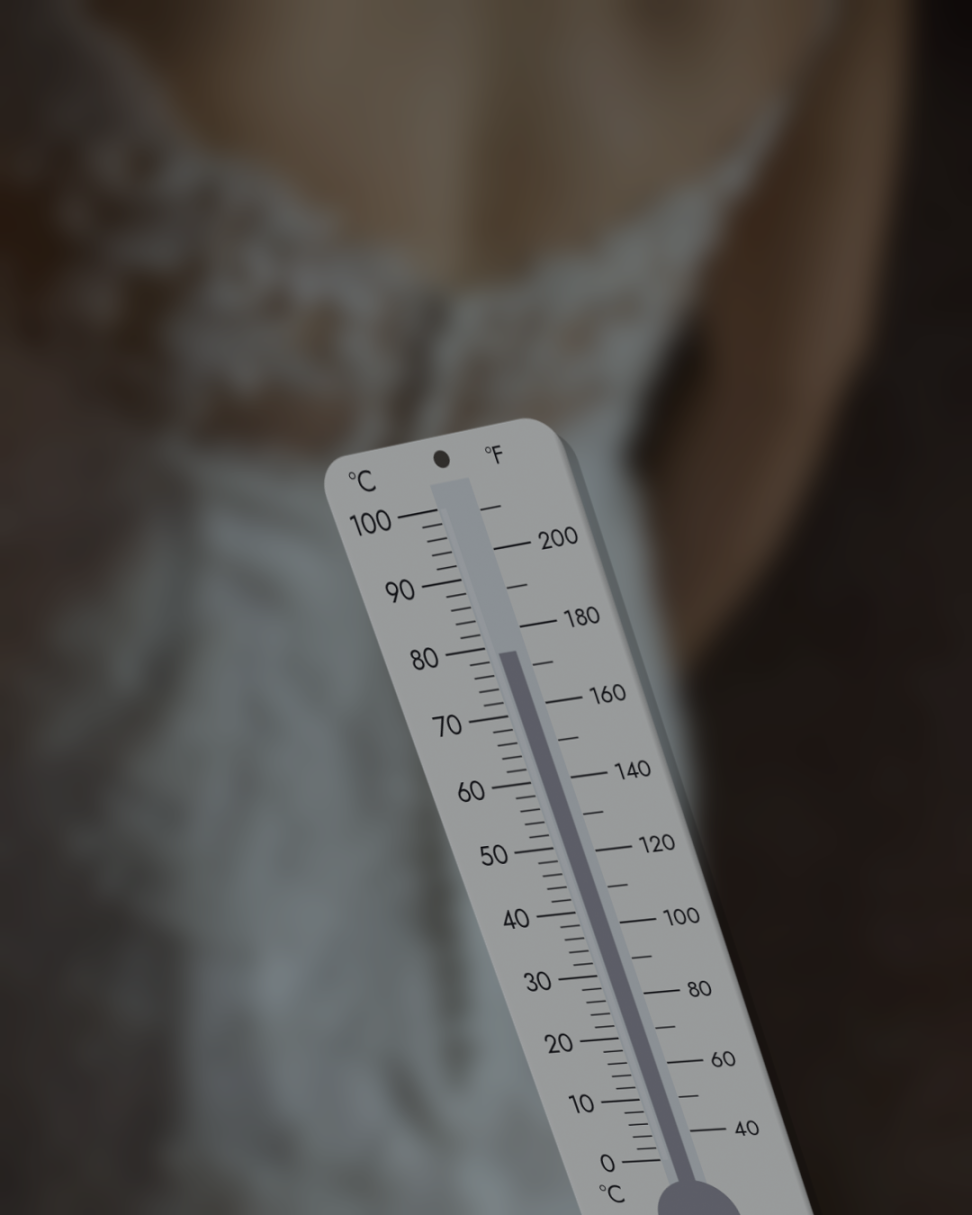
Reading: 79 °C
